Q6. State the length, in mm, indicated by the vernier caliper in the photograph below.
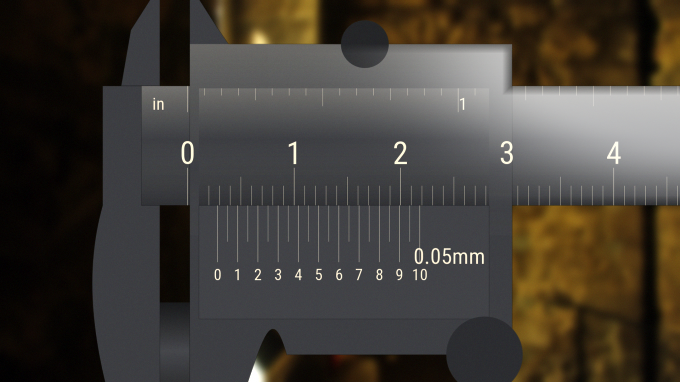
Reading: 2.8 mm
